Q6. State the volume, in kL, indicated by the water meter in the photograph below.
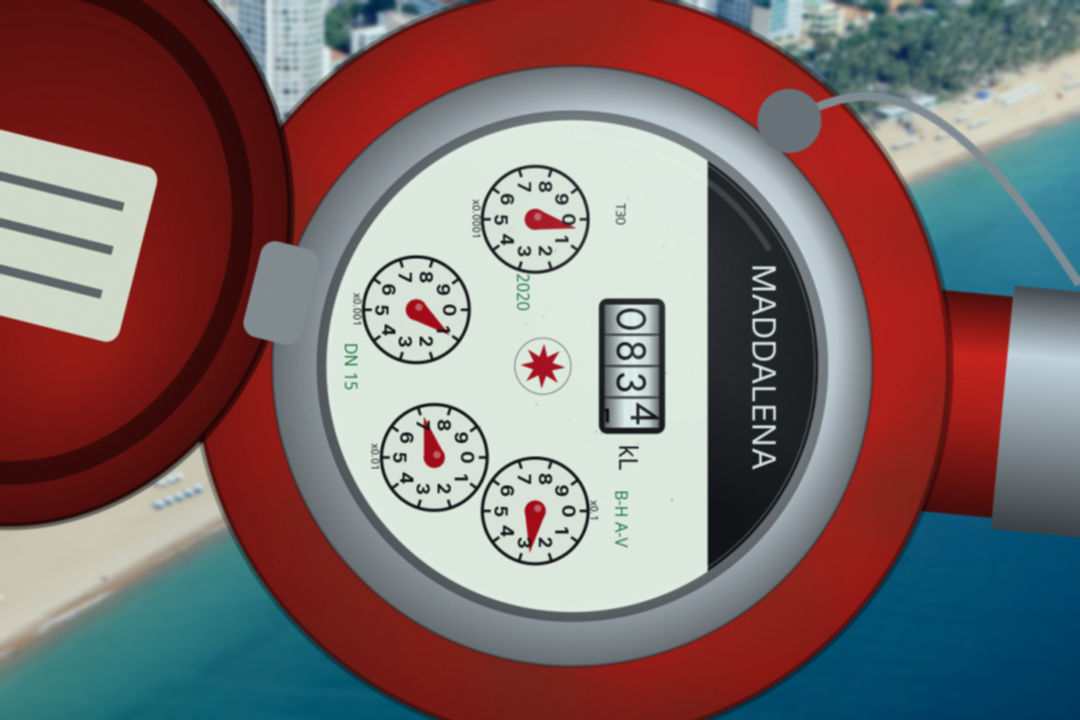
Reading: 834.2710 kL
